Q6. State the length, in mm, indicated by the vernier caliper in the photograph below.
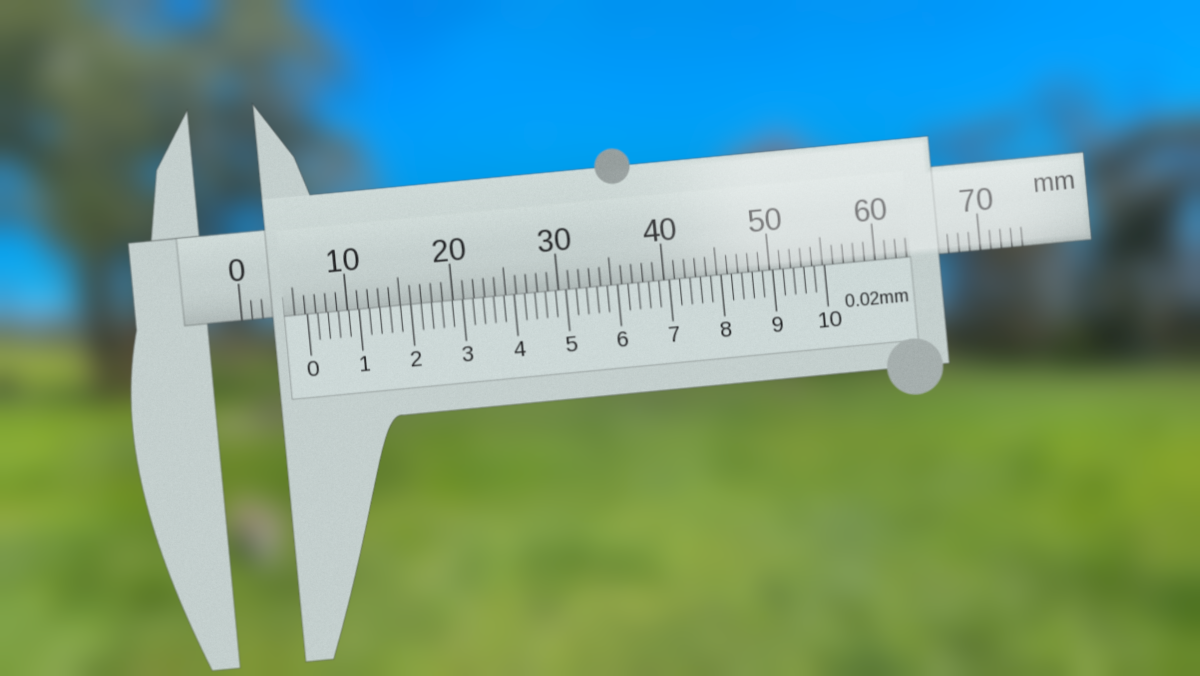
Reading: 6.2 mm
